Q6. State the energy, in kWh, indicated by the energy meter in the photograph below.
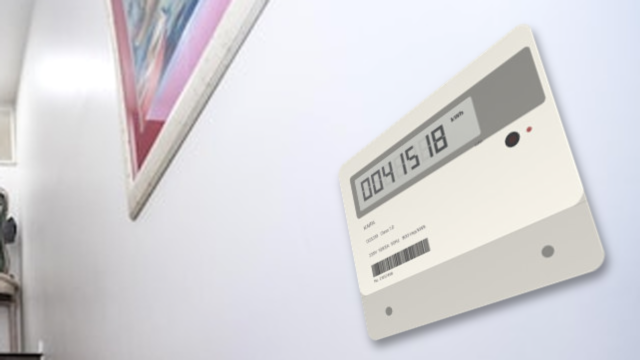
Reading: 41518 kWh
